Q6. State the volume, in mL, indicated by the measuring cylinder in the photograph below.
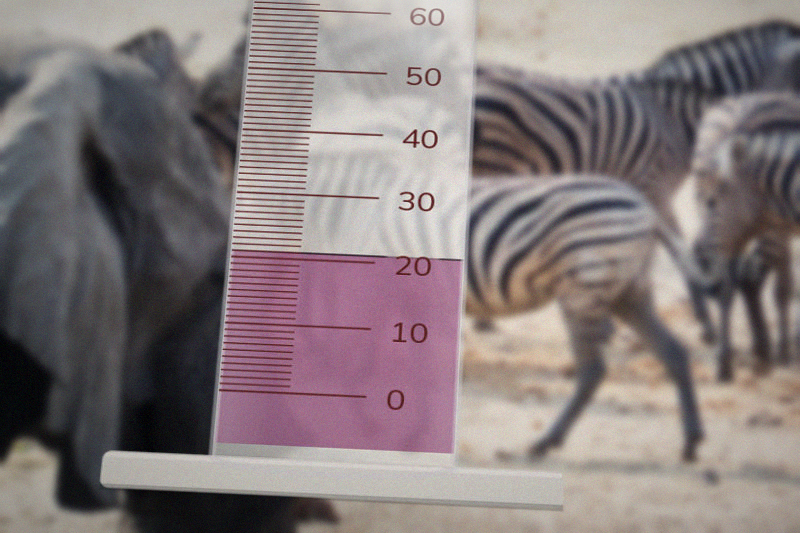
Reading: 21 mL
